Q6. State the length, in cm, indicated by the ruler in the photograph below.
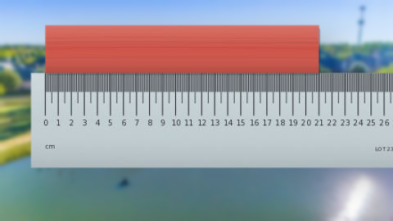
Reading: 21 cm
